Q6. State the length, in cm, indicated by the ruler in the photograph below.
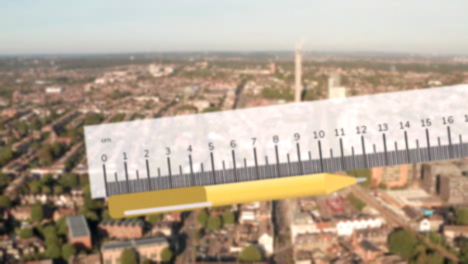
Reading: 12 cm
